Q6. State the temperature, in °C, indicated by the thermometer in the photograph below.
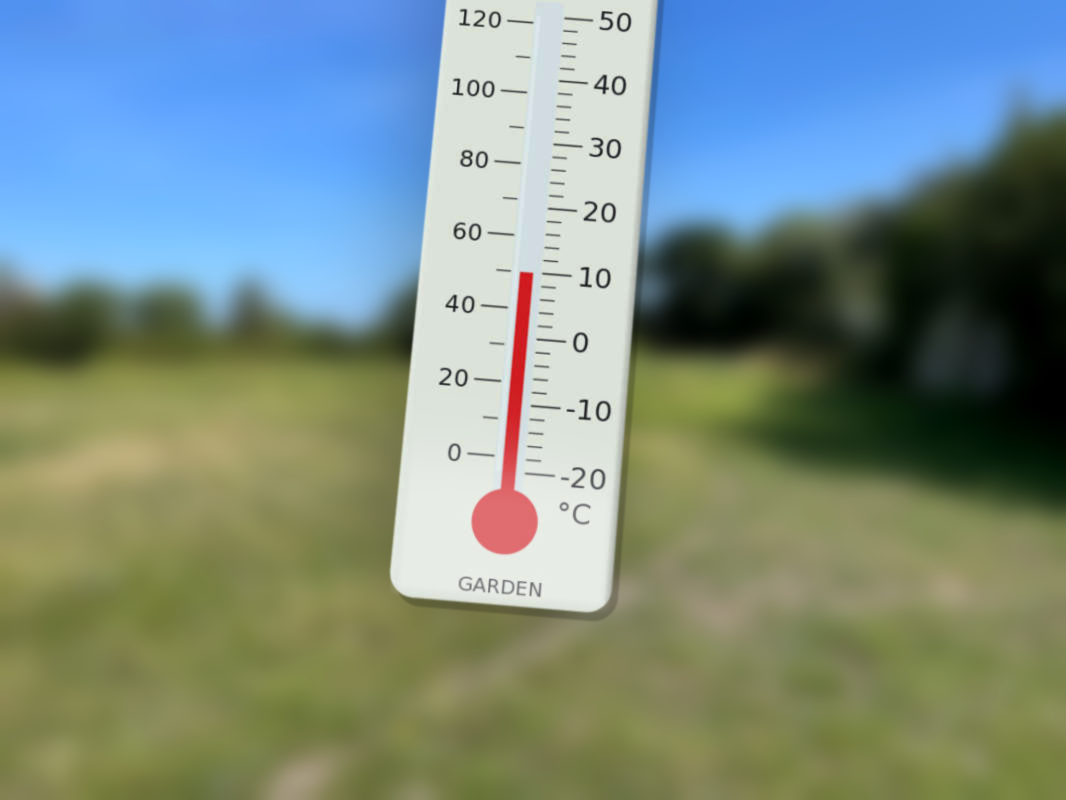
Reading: 10 °C
